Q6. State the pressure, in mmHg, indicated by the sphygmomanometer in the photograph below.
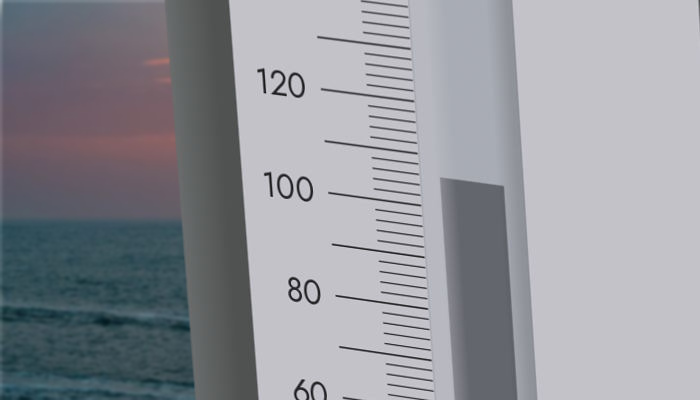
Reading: 106 mmHg
